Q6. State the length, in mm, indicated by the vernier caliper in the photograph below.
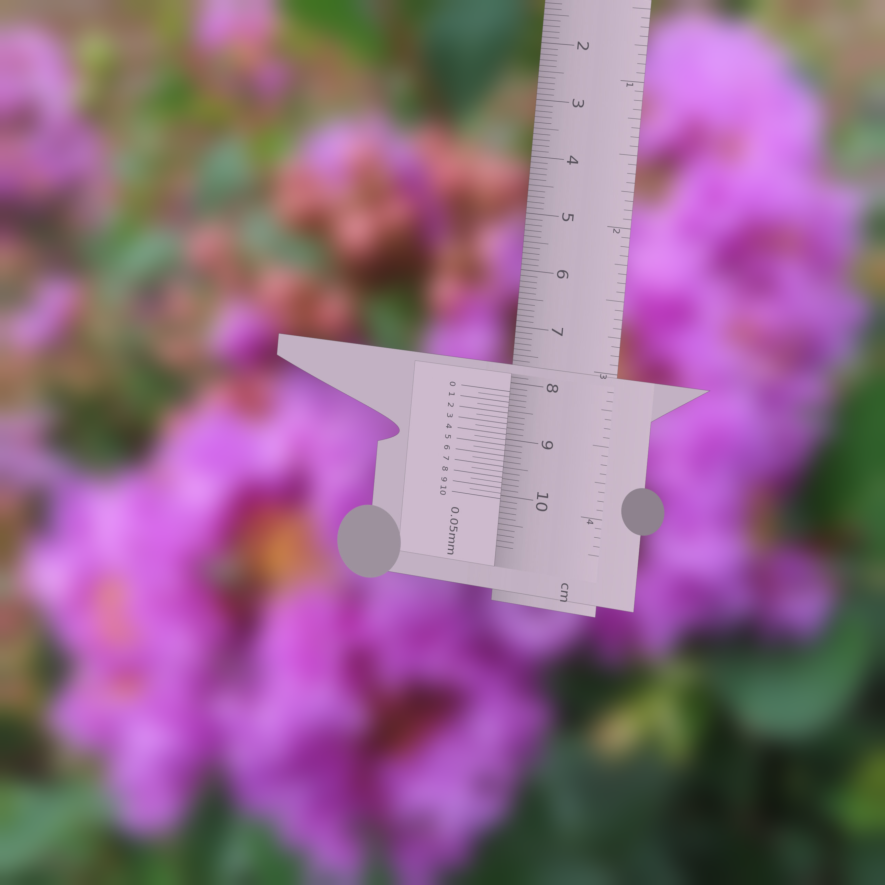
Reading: 81.6 mm
